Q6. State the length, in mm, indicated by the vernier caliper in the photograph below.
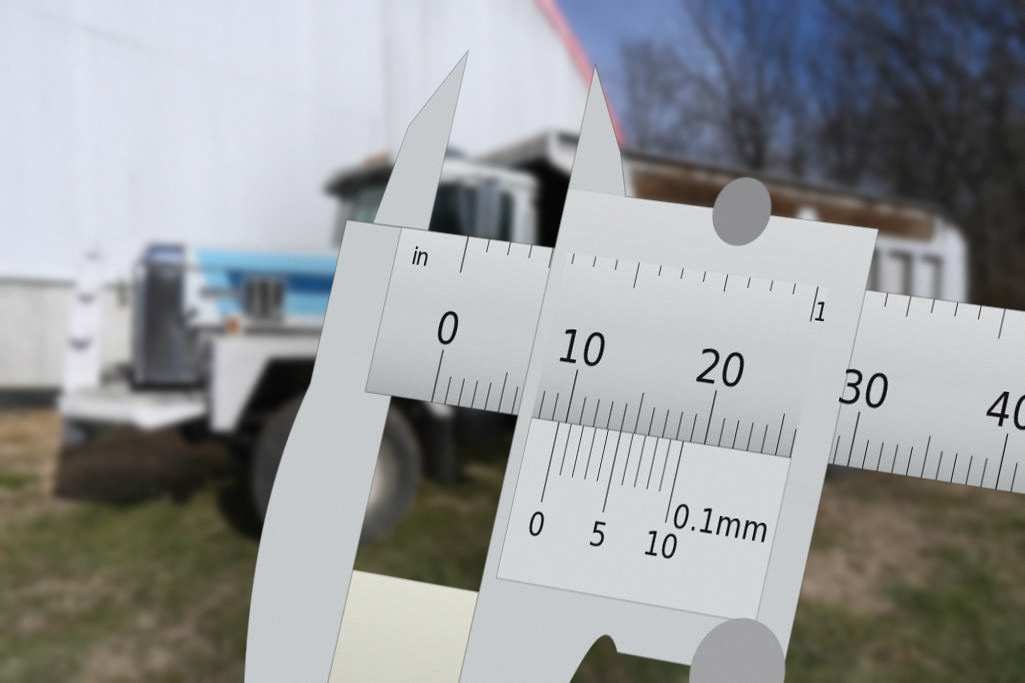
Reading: 9.5 mm
